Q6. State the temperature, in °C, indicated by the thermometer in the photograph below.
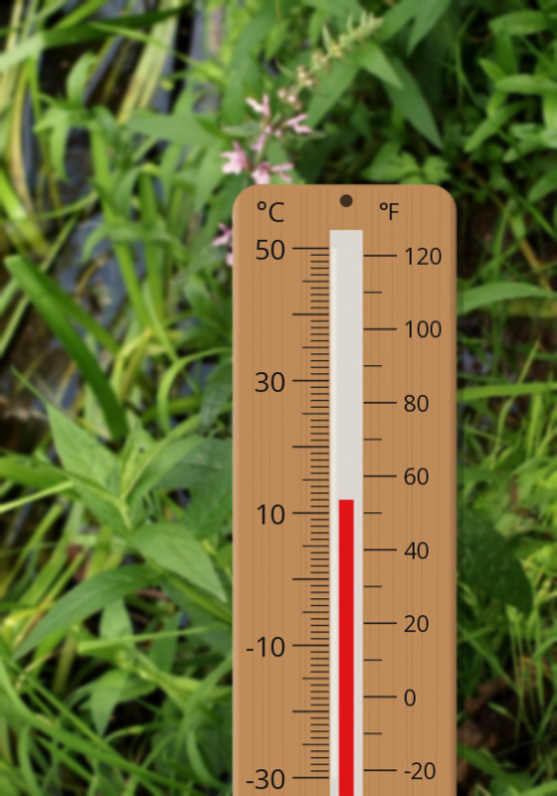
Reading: 12 °C
